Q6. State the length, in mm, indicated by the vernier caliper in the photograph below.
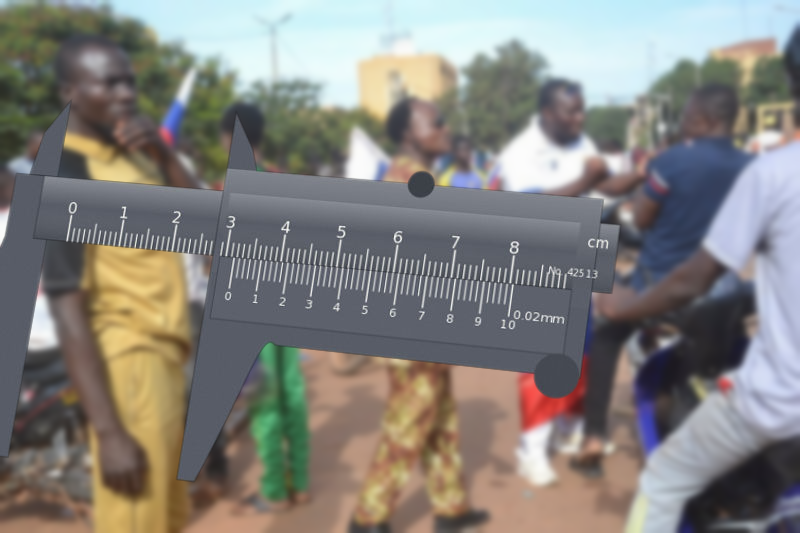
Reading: 31.5 mm
